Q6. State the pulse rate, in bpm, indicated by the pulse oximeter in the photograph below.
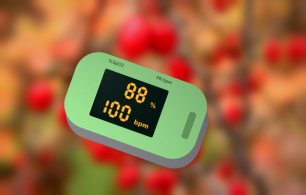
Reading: 100 bpm
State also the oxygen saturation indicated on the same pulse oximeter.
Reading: 88 %
